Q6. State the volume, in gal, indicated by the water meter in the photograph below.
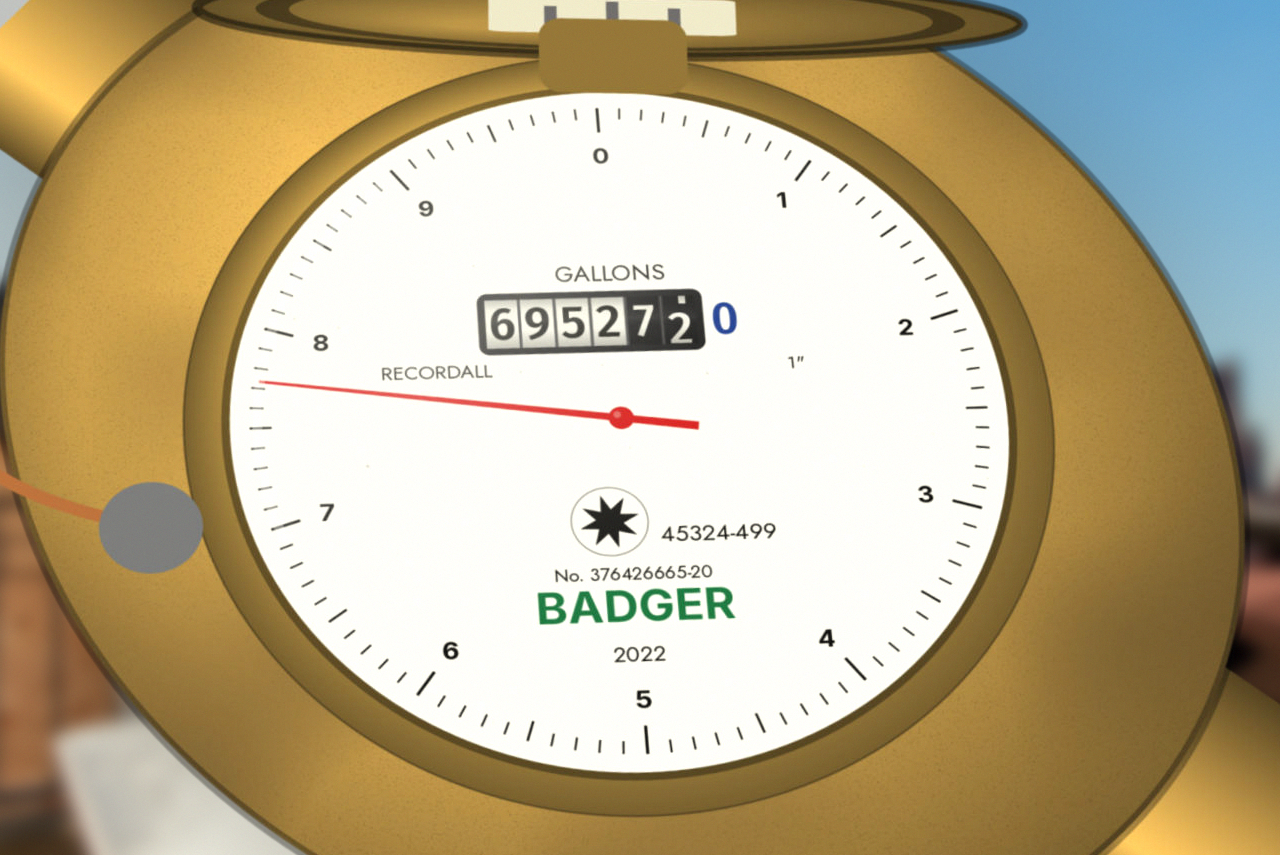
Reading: 6952717.7 gal
